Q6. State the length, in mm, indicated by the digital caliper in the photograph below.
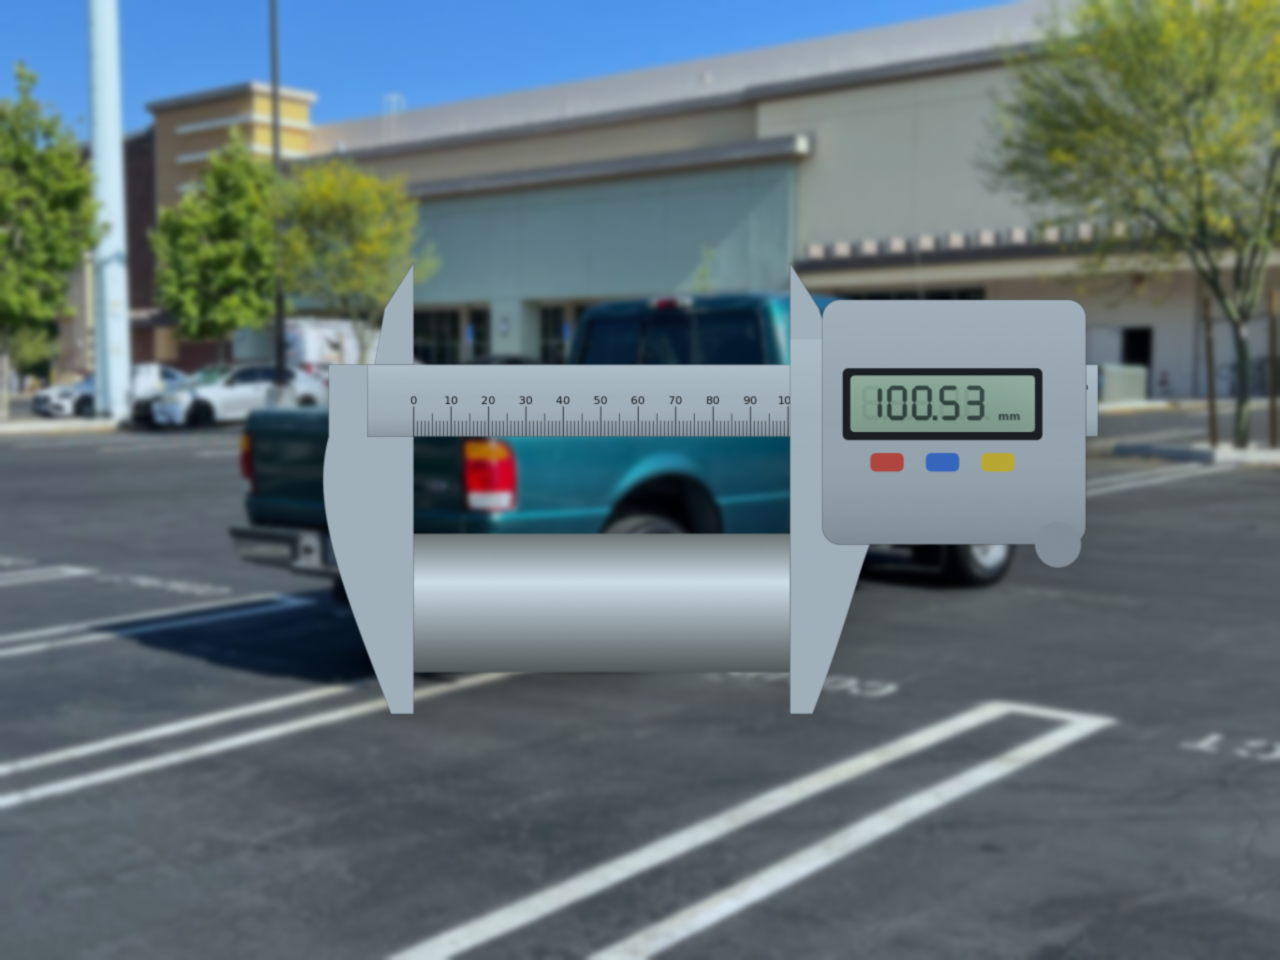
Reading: 100.53 mm
